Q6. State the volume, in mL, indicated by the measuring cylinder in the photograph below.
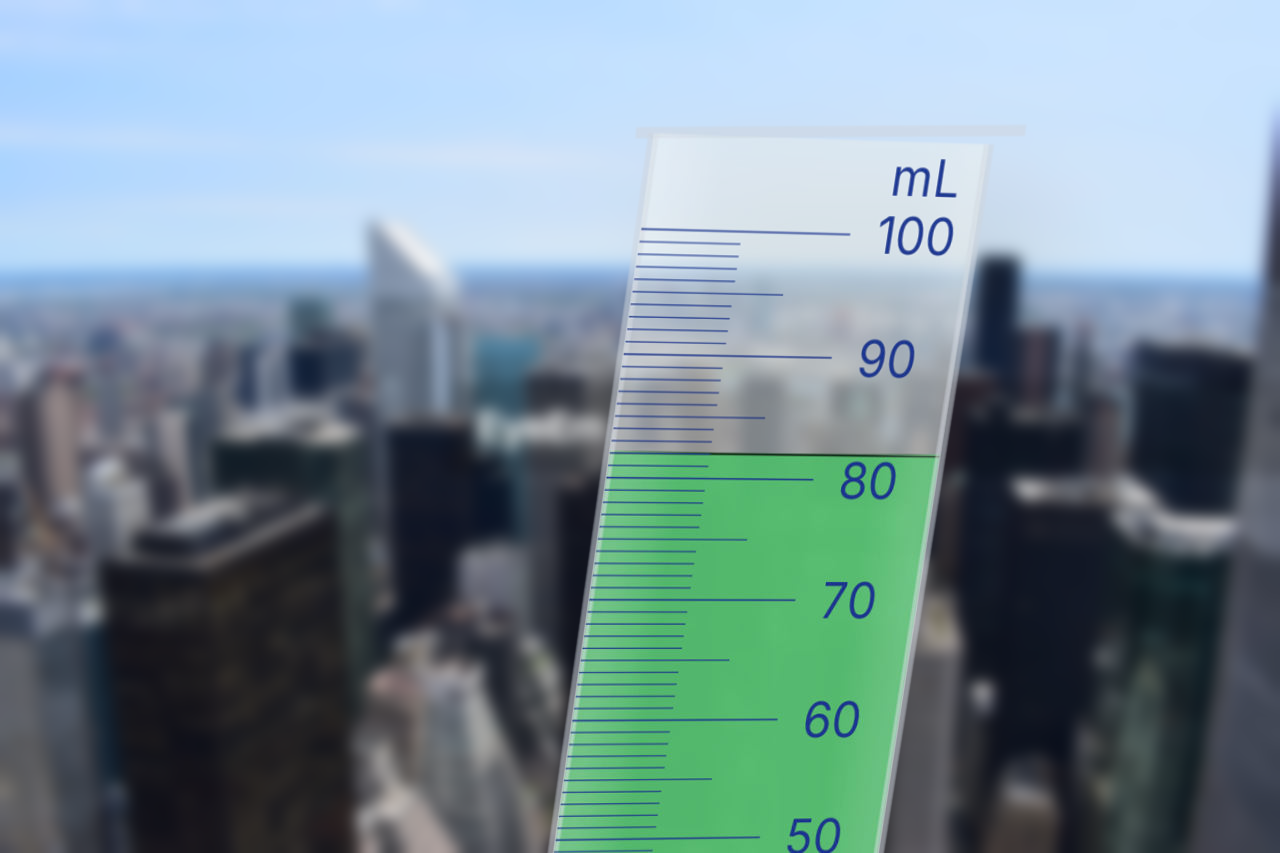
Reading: 82 mL
